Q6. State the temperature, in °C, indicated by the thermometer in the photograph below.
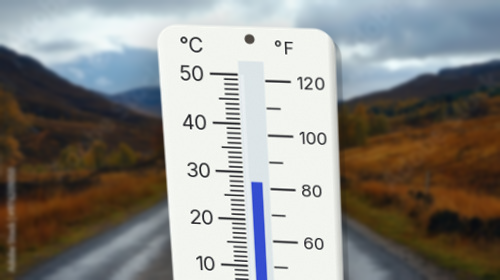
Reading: 28 °C
